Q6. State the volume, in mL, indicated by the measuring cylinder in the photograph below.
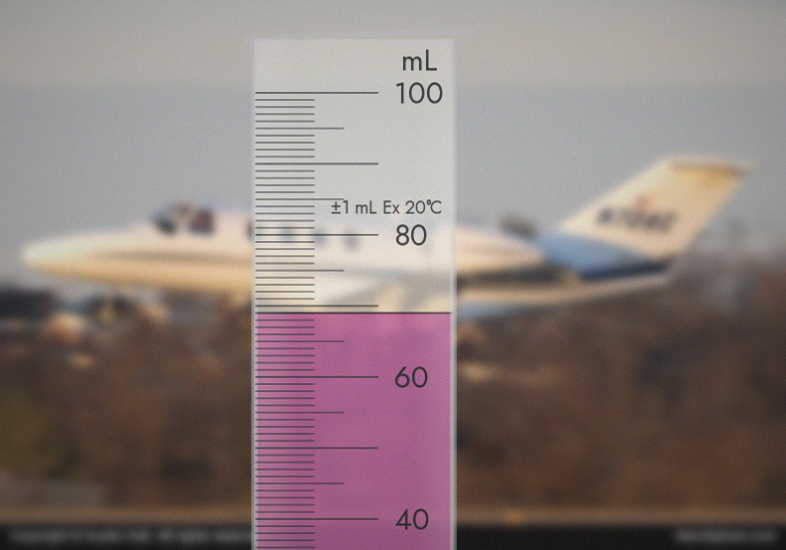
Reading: 69 mL
